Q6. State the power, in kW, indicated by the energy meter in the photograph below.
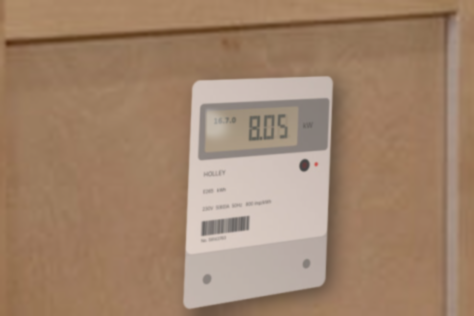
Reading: 8.05 kW
